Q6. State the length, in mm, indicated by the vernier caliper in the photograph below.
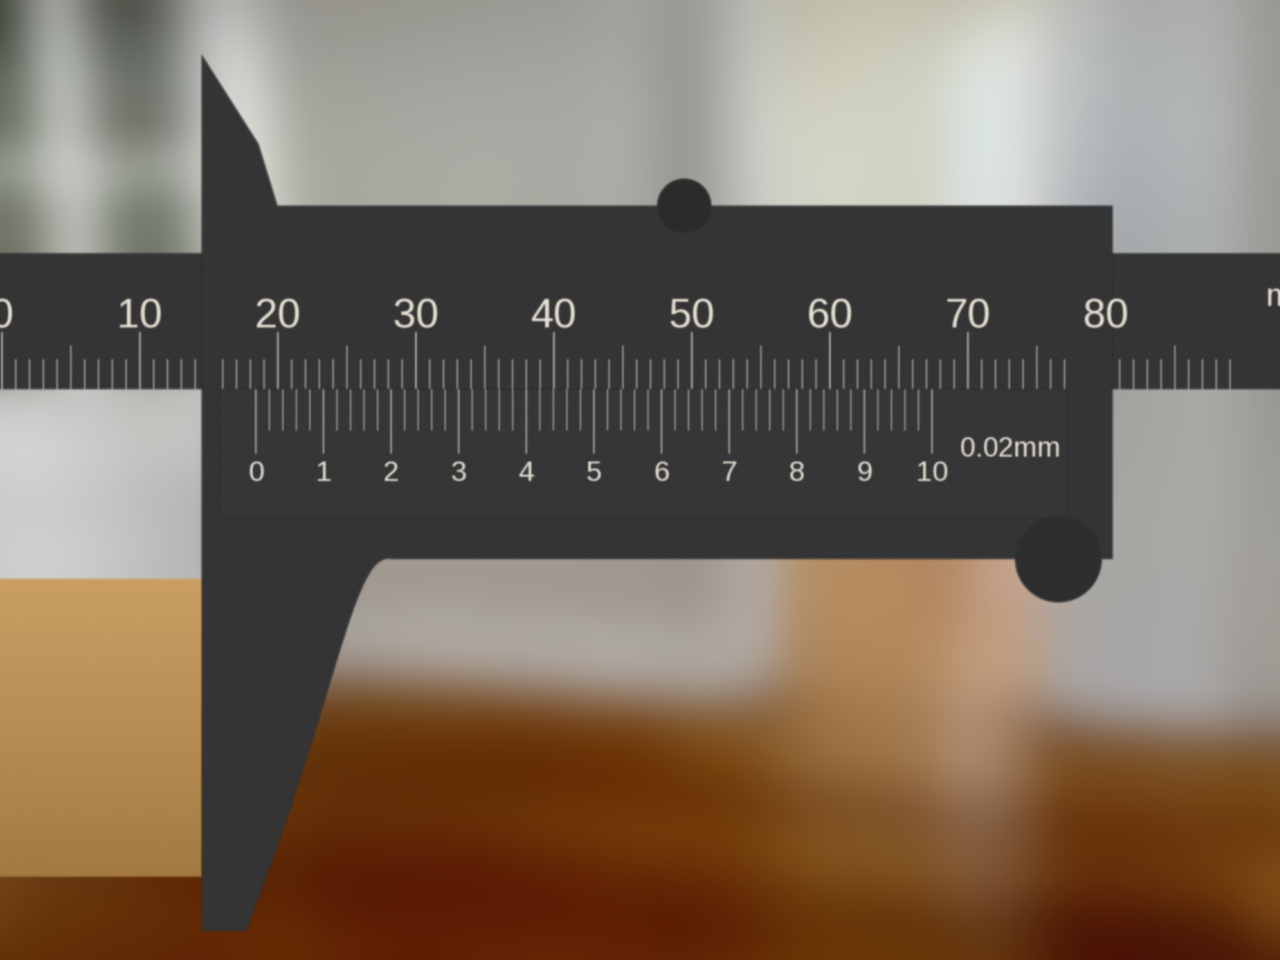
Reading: 18.4 mm
